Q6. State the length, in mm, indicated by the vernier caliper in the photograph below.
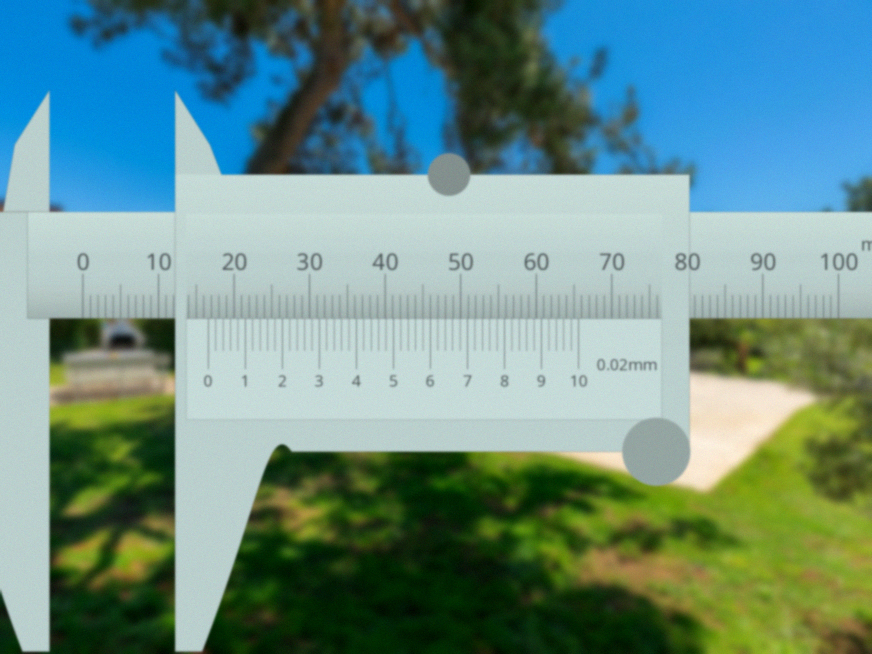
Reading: 16.6 mm
